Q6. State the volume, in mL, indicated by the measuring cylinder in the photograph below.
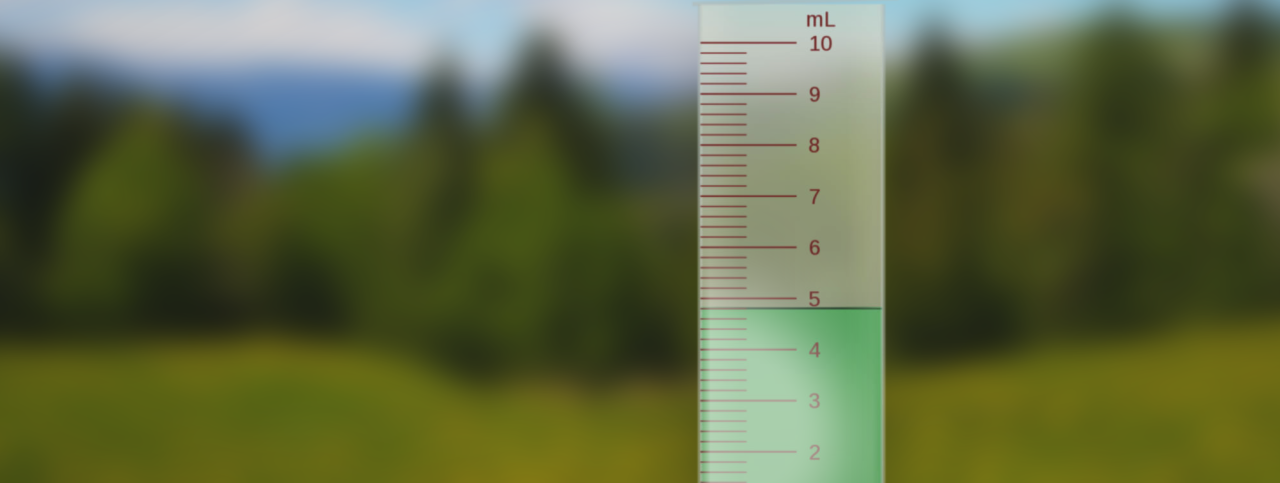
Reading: 4.8 mL
